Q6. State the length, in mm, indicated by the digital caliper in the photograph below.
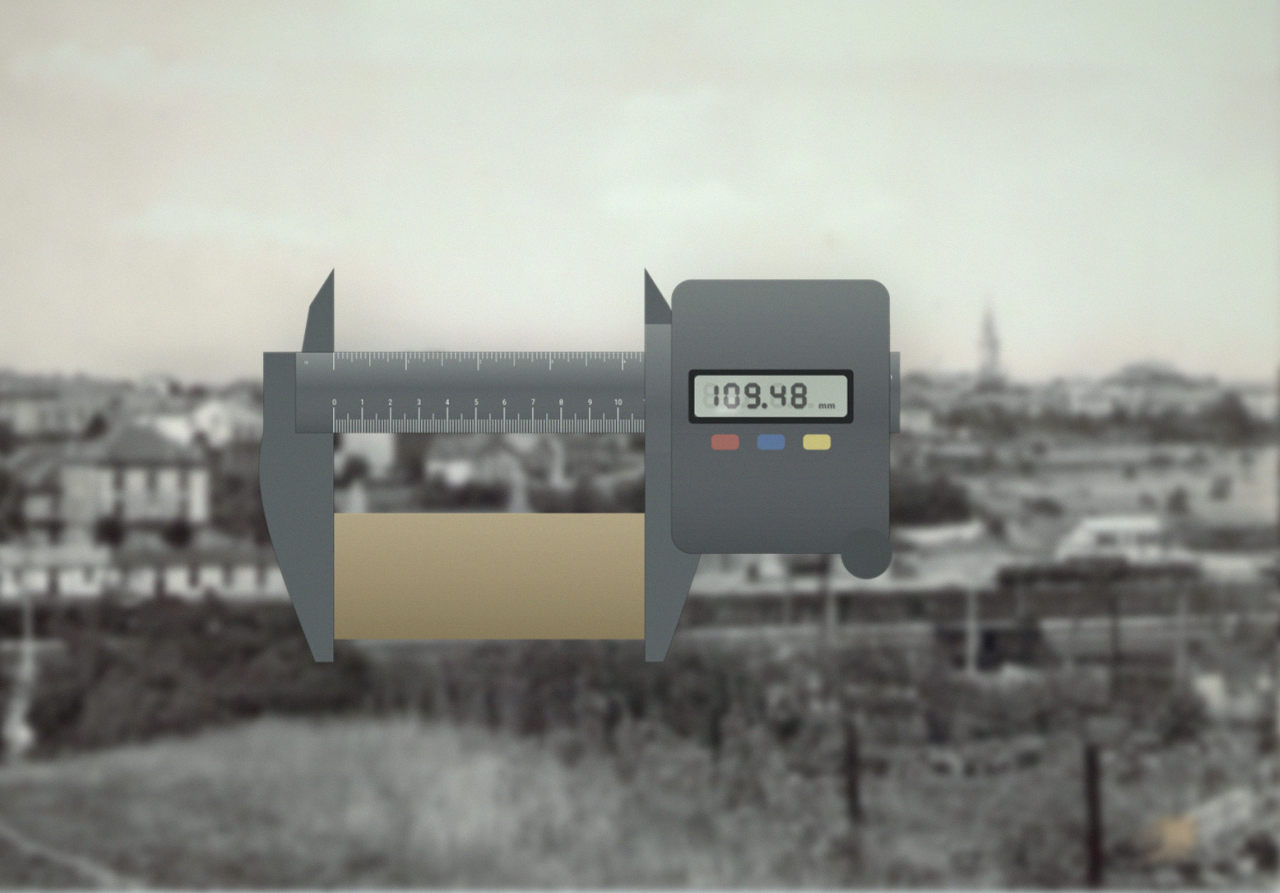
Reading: 109.48 mm
